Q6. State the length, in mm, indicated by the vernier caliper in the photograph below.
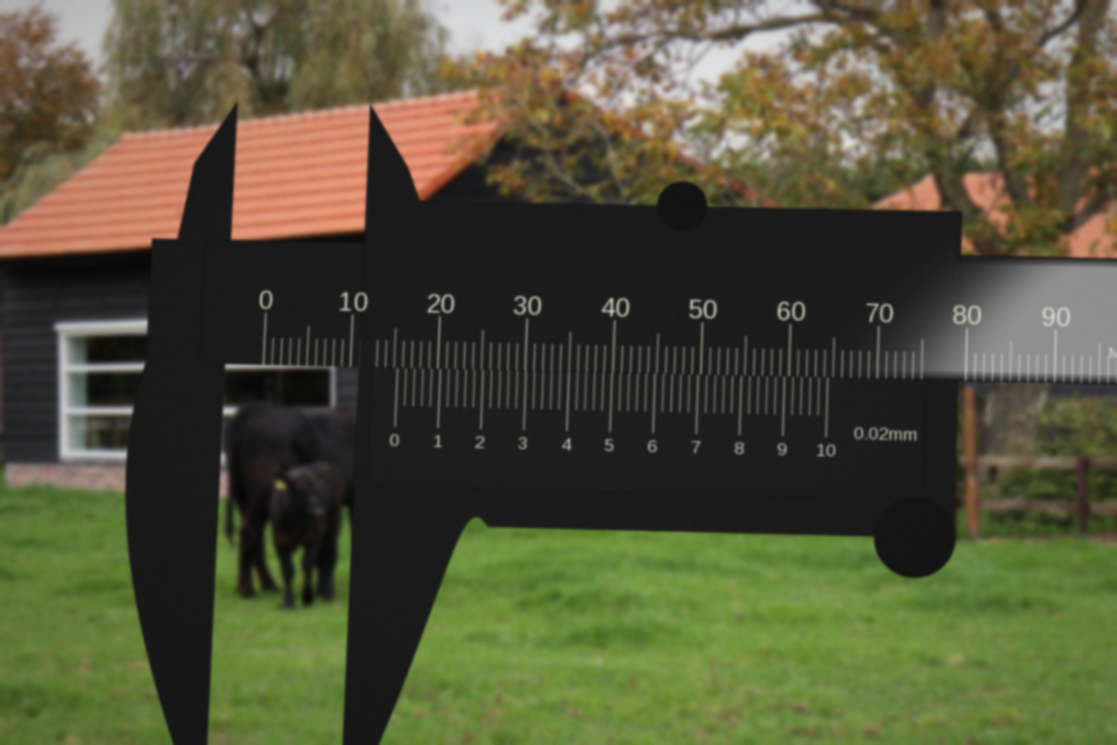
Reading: 15.4 mm
